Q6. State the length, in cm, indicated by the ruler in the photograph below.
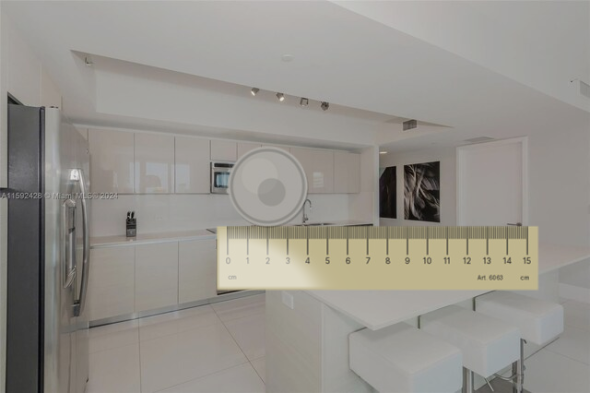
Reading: 4 cm
